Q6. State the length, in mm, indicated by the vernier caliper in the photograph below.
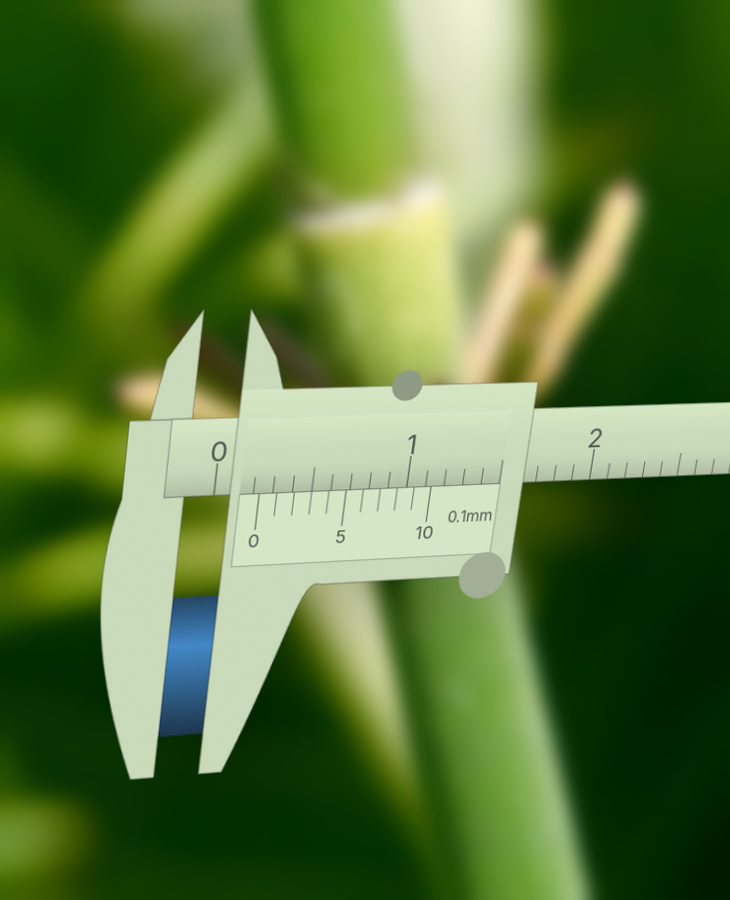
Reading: 2.3 mm
